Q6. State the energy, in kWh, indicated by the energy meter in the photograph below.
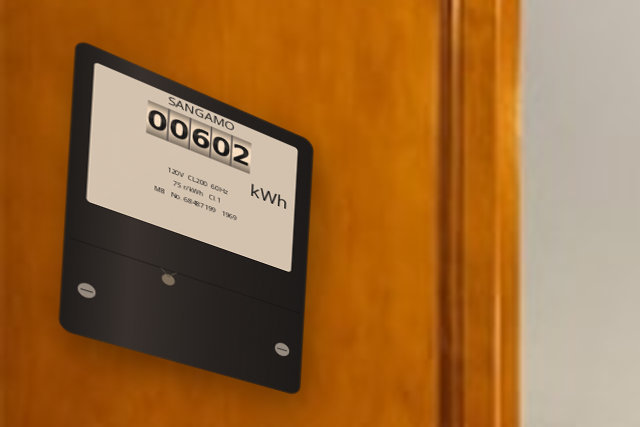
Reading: 602 kWh
